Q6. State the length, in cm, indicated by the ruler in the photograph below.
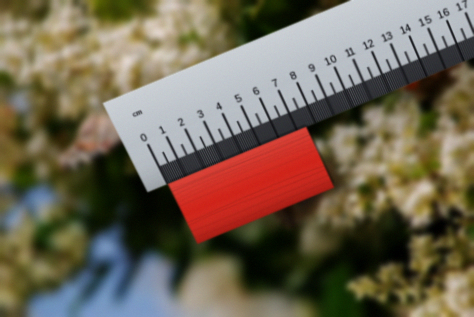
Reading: 7.5 cm
